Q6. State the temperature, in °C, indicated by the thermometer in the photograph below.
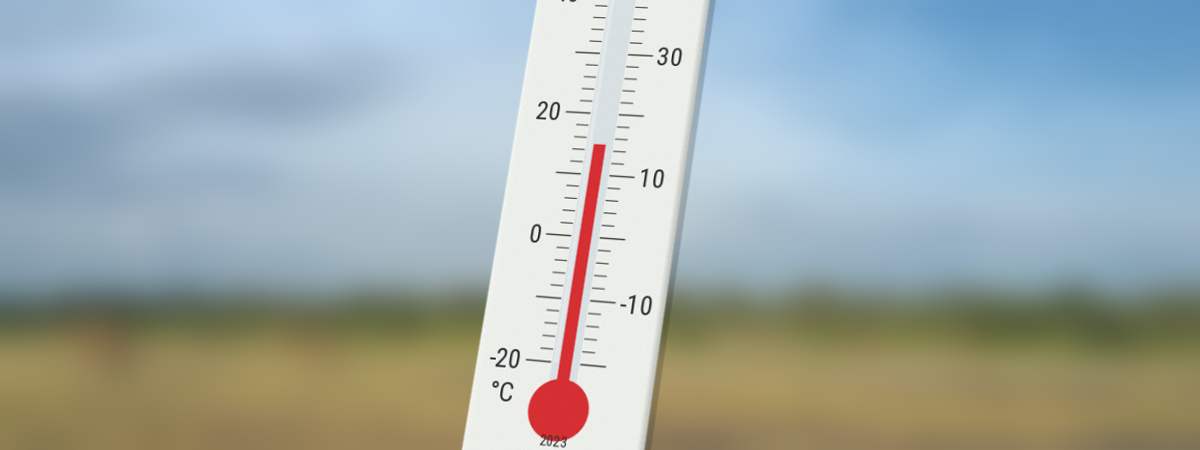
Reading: 15 °C
